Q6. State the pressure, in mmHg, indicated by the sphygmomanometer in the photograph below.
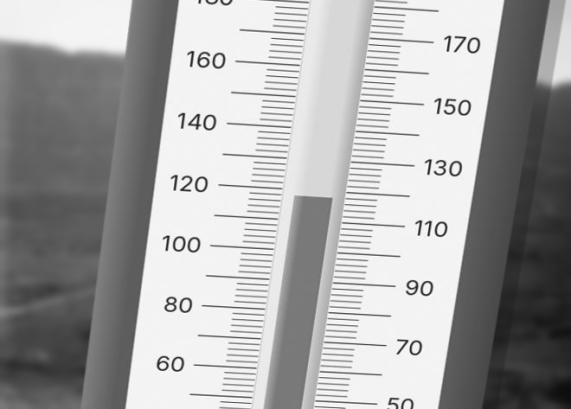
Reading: 118 mmHg
